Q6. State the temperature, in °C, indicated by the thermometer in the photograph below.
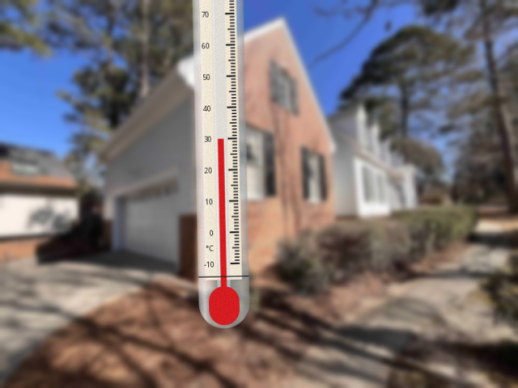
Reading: 30 °C
